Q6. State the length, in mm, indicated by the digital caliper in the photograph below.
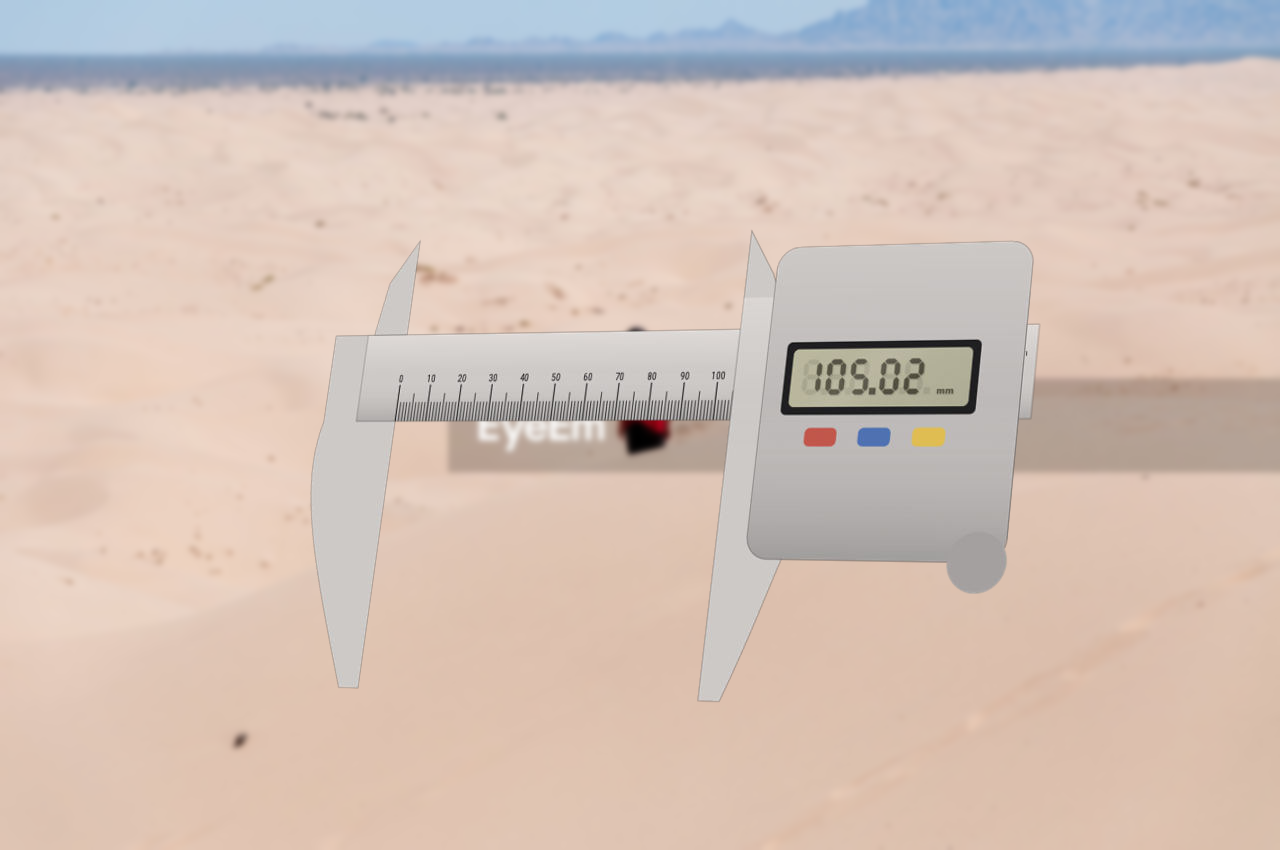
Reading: 105.02 mm
